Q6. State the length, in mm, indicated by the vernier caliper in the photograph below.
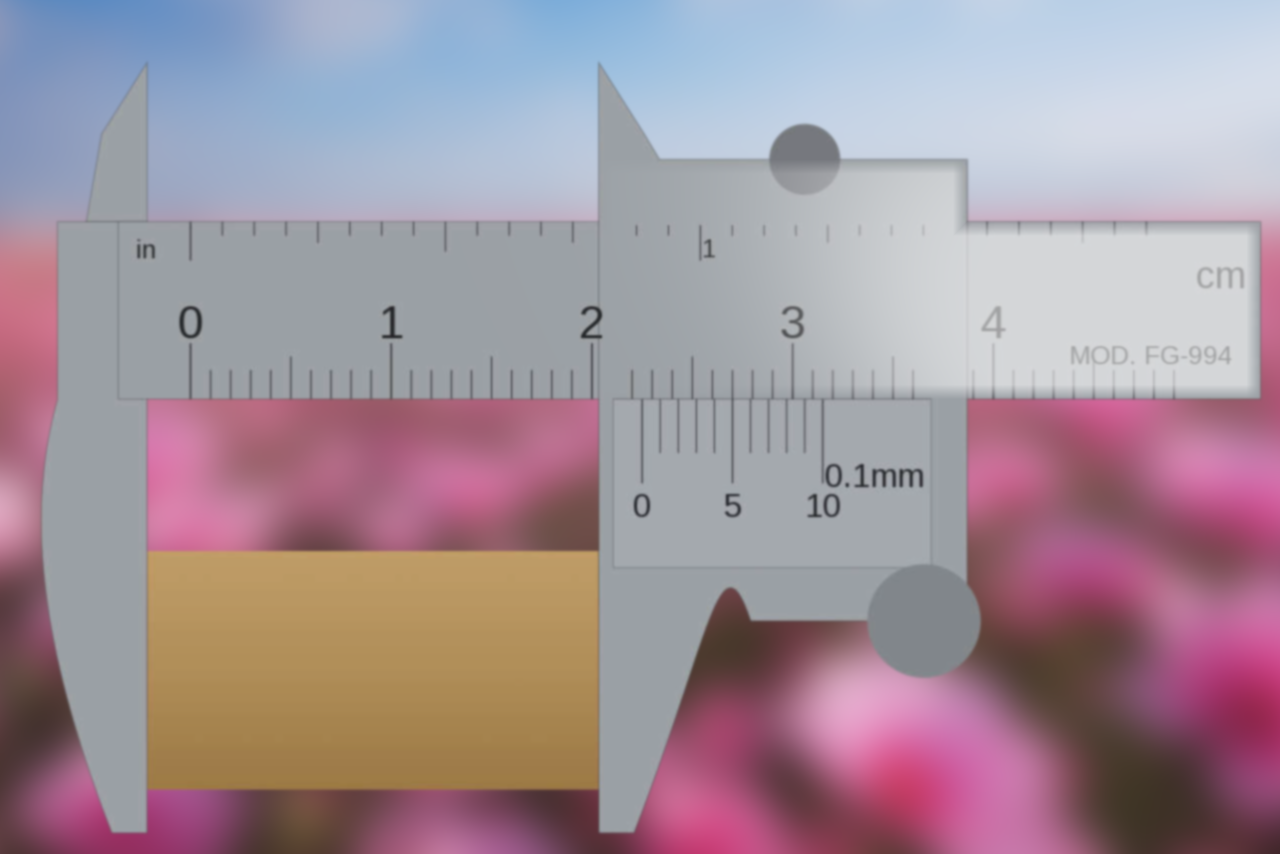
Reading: 22.5 mm
